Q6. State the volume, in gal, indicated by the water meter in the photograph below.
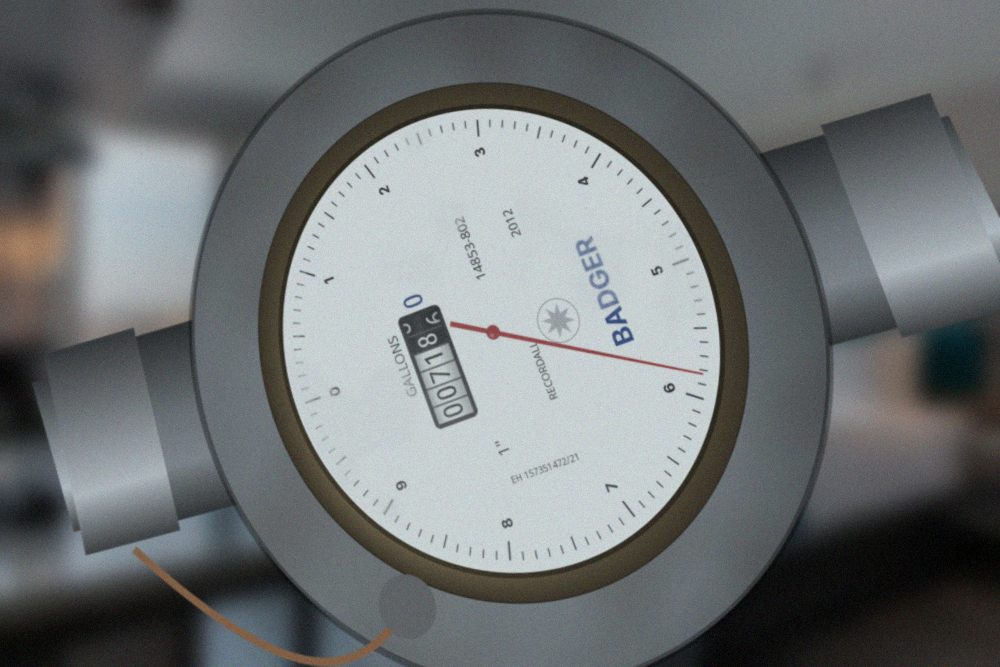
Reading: 71855.8 gal
